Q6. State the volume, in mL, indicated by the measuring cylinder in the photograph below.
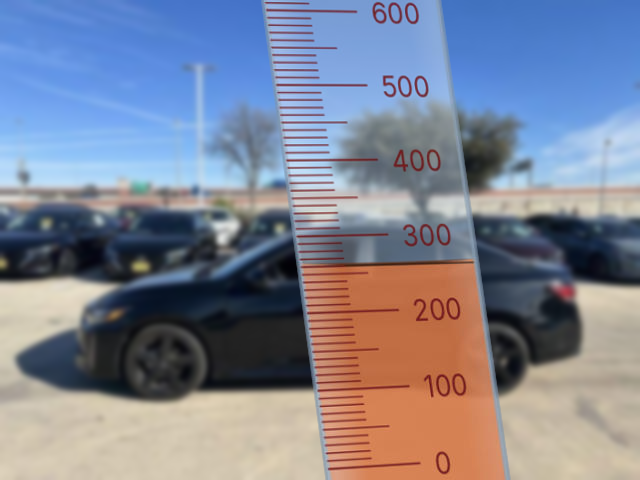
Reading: 260 mL
